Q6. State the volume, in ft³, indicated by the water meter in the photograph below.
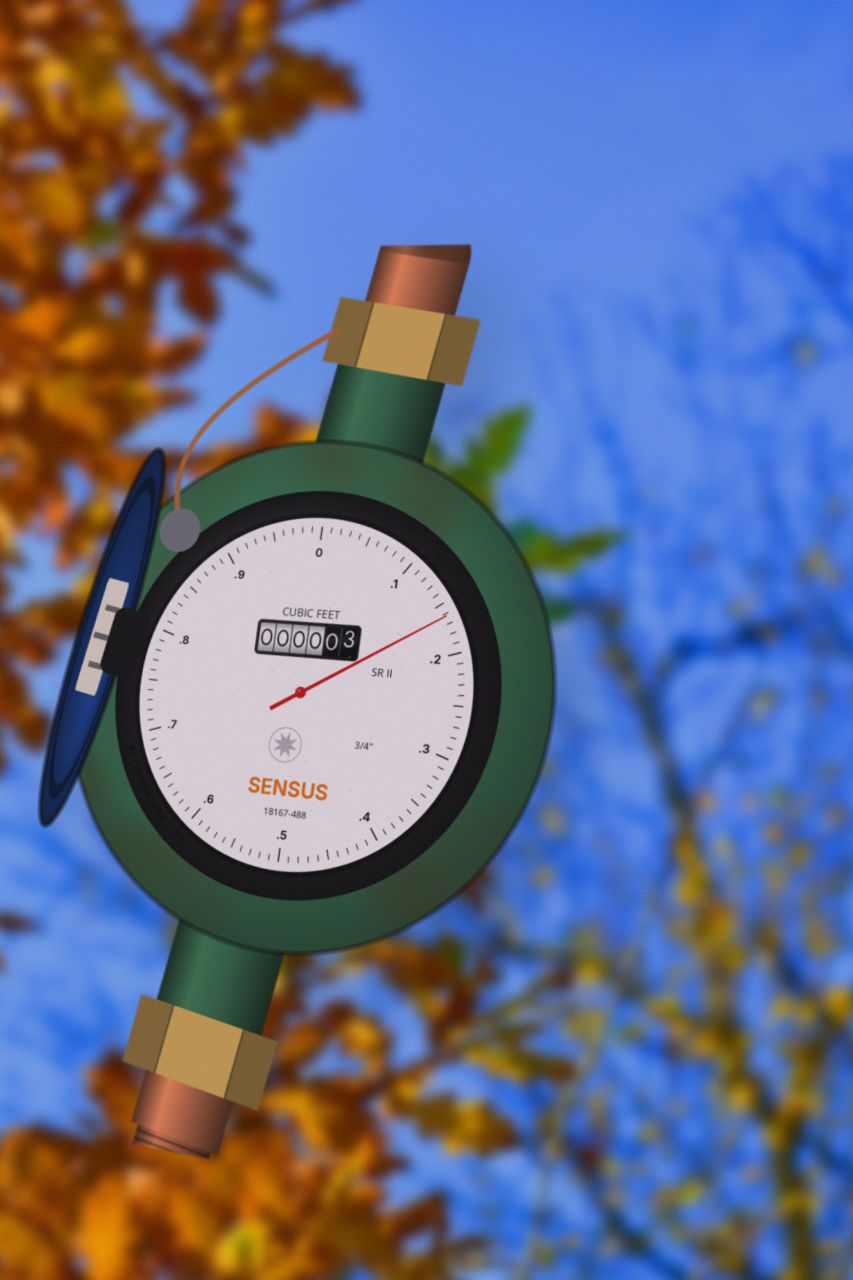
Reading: 3.16 ft³
